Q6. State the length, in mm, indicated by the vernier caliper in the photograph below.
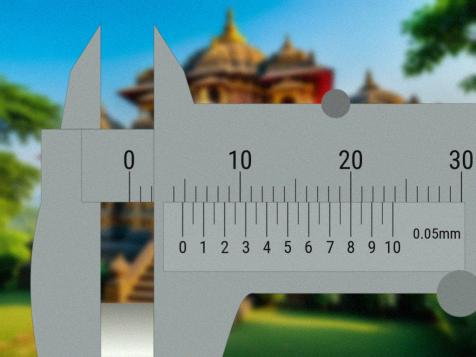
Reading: 4.8 mm
